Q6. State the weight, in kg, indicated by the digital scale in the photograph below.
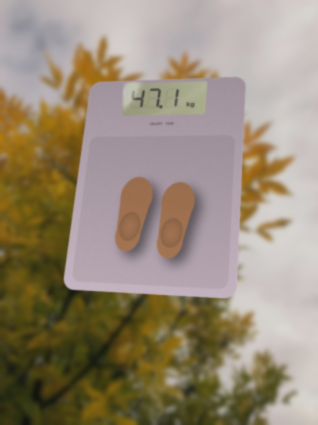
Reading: 47.1 kg
